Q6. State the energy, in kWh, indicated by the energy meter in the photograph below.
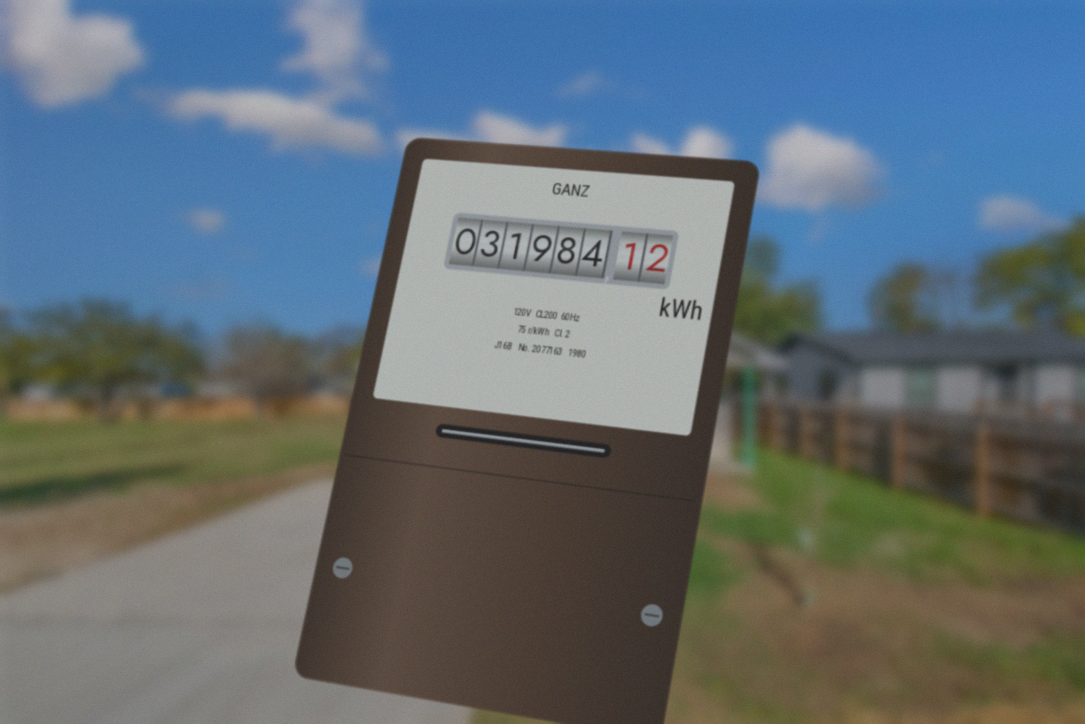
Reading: 31984.12 kWh
